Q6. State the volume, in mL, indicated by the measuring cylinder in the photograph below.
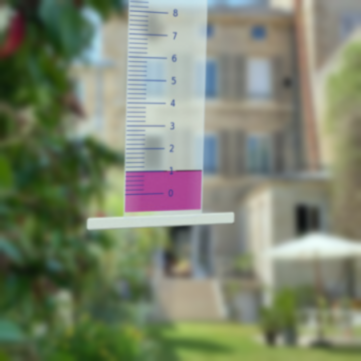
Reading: 1 mL
